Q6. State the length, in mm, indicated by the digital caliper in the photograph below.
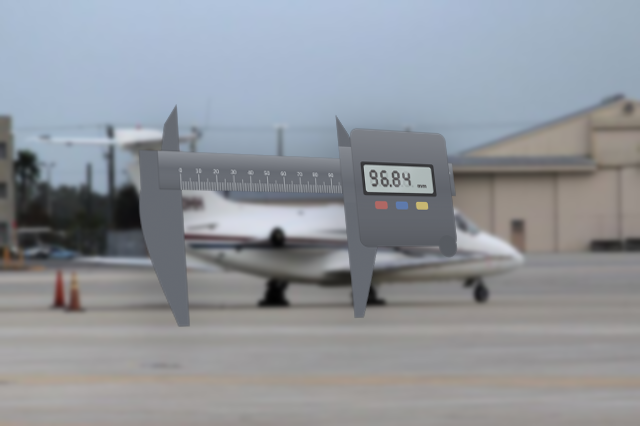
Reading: 96.84 mm
